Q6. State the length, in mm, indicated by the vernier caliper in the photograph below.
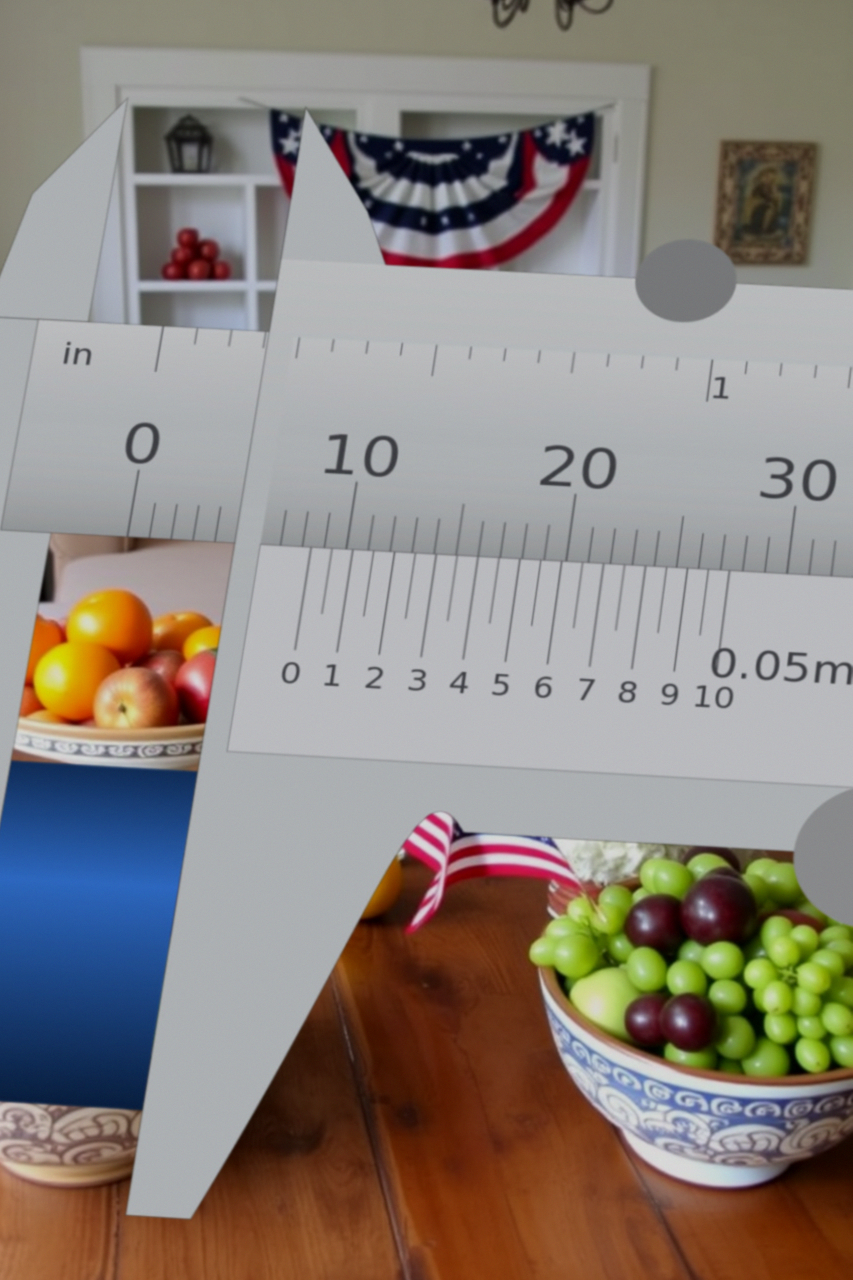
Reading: 8.4 mm
